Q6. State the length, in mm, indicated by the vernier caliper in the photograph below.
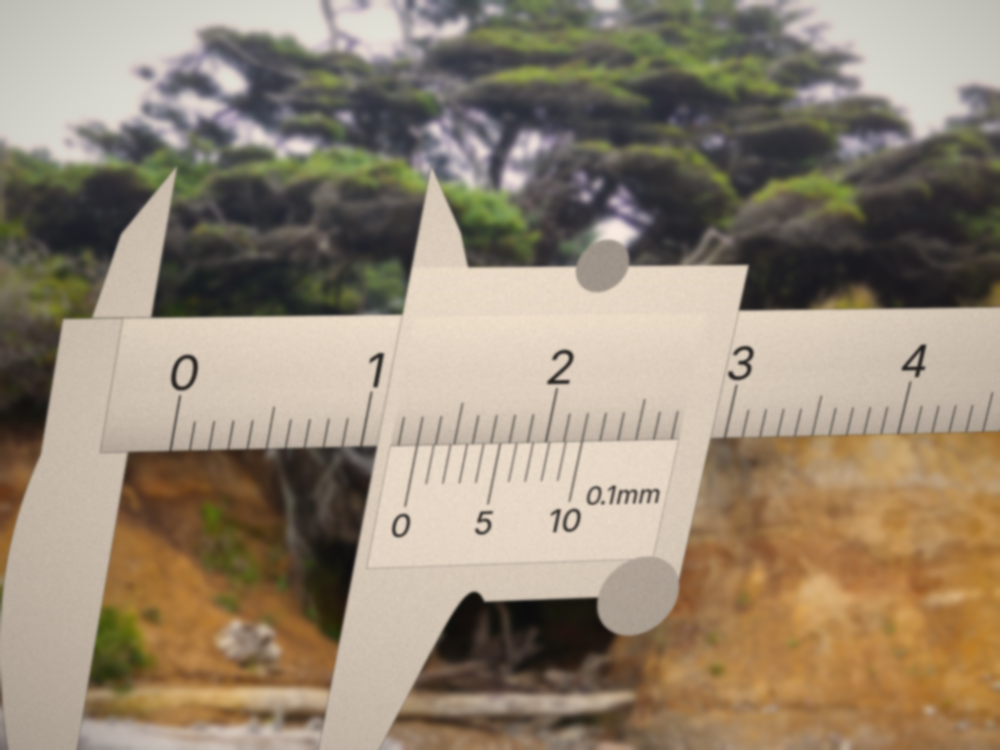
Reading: 13.0 mm
